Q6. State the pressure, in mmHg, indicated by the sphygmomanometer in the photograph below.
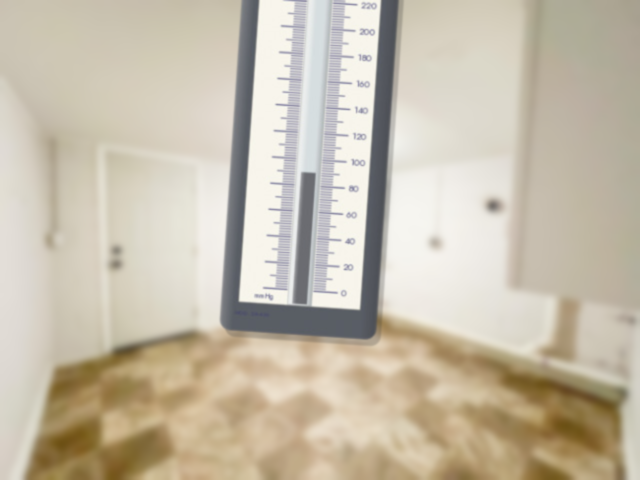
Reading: 90 mmHg
